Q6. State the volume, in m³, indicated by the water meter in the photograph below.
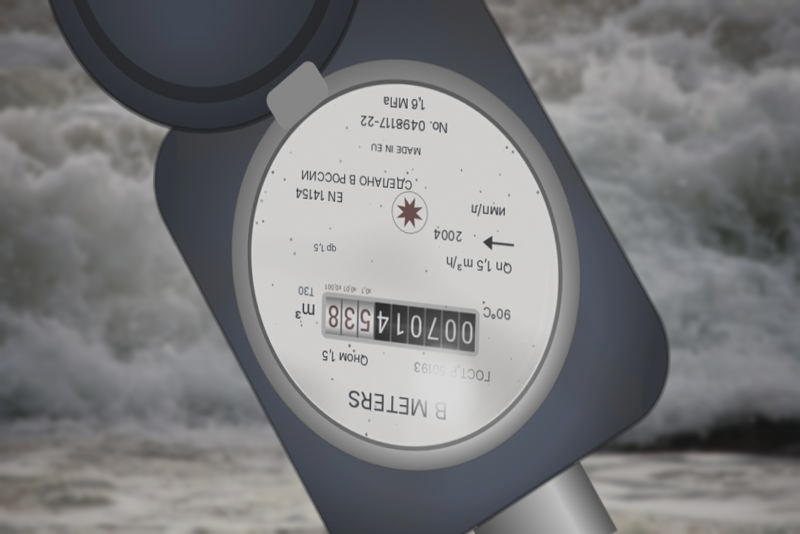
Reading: 7014.538 m³
